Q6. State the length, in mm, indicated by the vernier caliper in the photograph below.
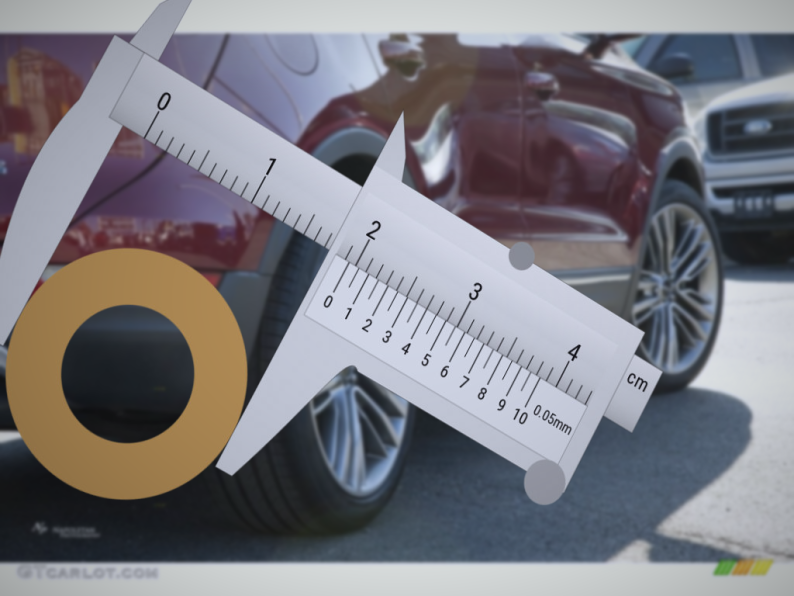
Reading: 19.4 mm
